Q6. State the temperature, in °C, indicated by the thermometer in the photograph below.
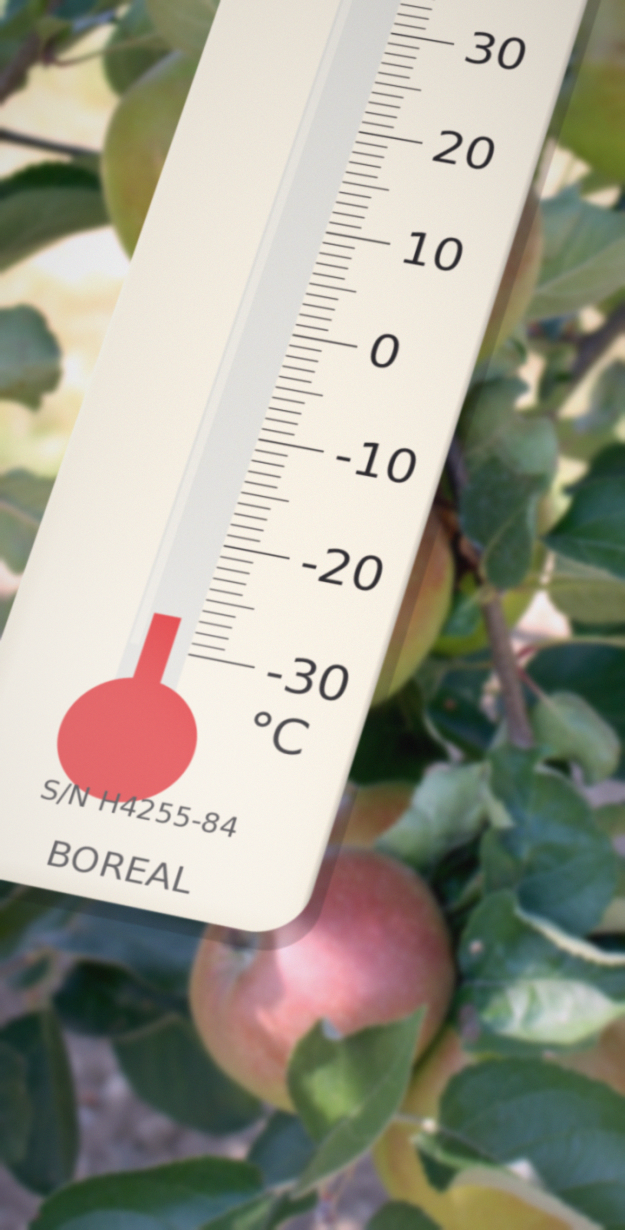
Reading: -27 °C
